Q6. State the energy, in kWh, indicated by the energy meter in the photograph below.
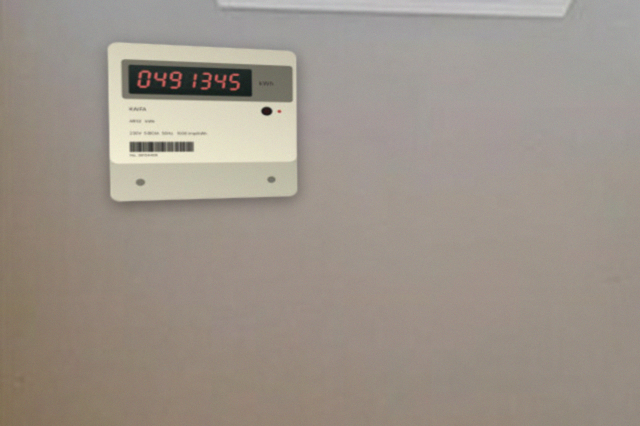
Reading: 491345 kWh
